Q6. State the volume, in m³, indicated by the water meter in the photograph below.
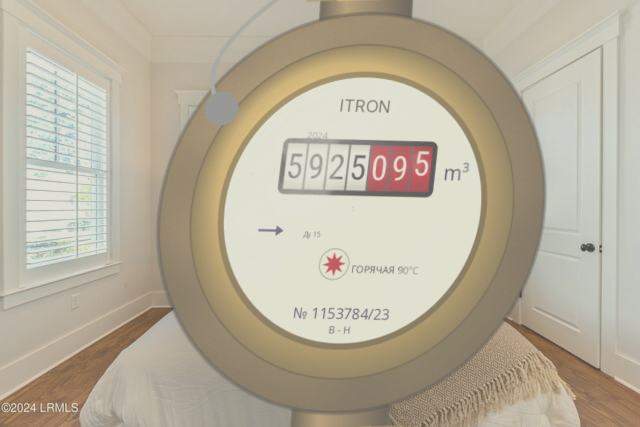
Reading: 5925.095 m³
